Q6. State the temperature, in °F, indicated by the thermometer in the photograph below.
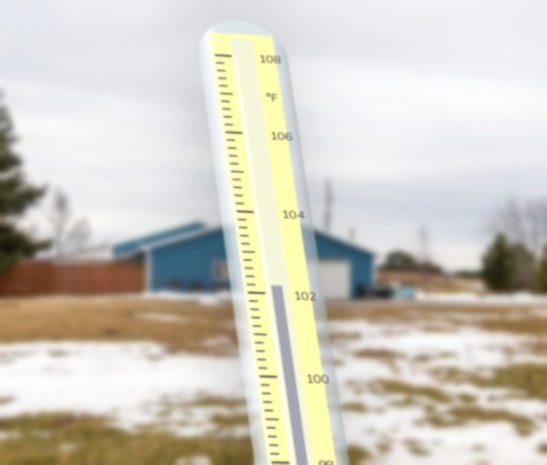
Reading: 102.2 °F
